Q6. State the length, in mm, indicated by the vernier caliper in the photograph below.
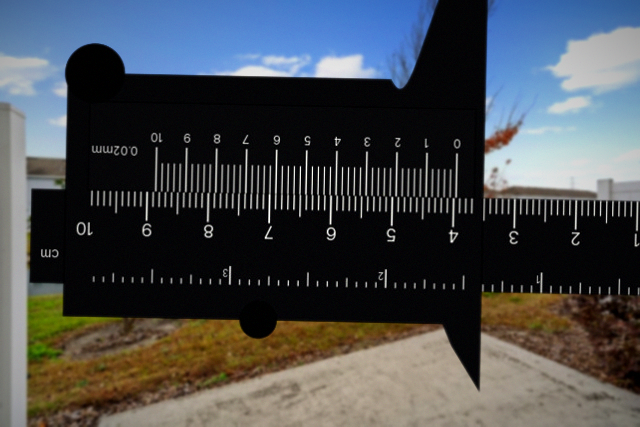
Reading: 39.6 mm
